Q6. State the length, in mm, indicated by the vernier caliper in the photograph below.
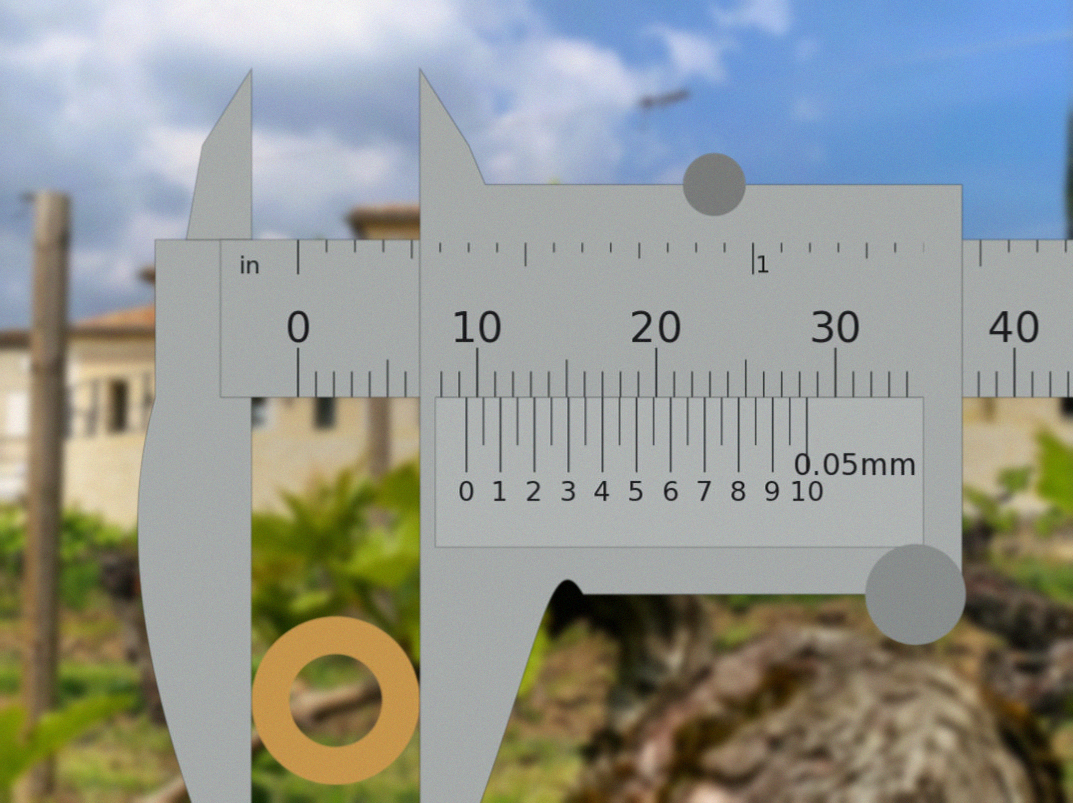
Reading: 9.4 mm
